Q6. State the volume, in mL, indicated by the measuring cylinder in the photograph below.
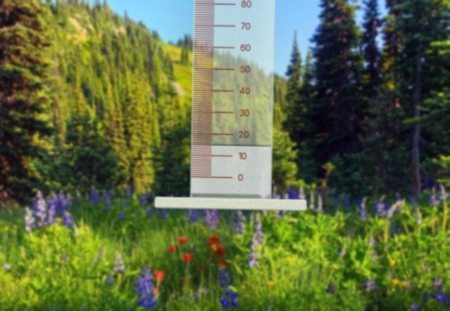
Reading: 15 mL
